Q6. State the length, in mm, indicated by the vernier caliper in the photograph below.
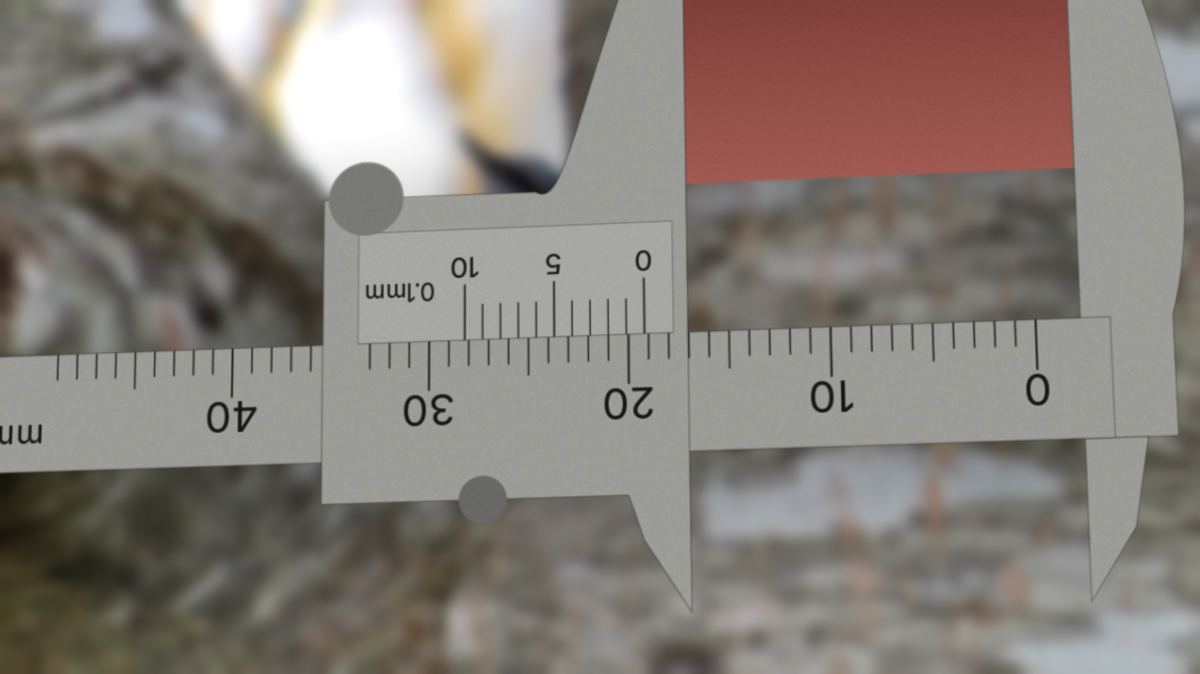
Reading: 19.2 mm
